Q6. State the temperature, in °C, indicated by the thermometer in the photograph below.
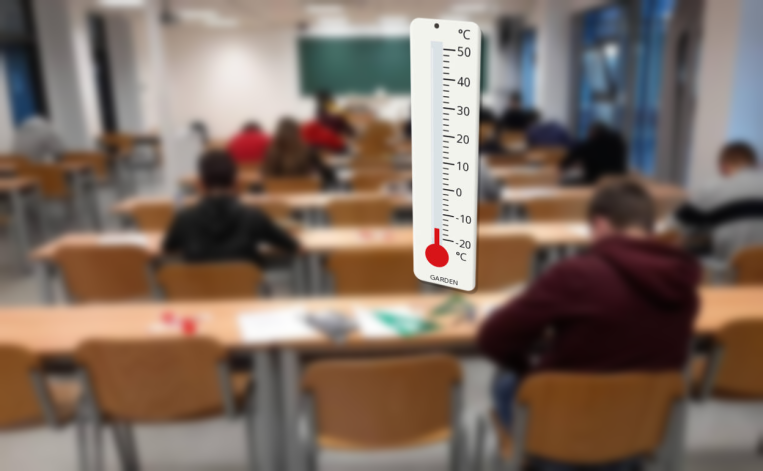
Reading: -16 °C
